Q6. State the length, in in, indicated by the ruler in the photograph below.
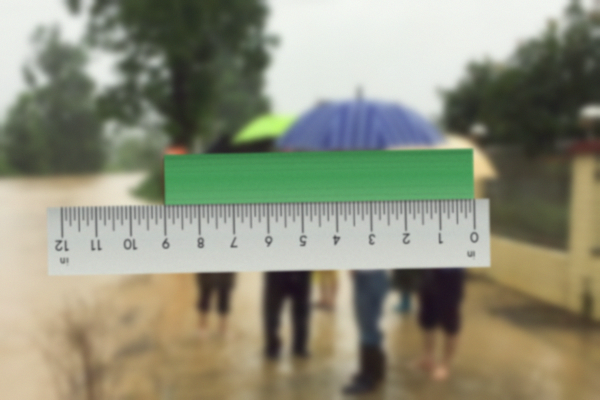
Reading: 9 in
